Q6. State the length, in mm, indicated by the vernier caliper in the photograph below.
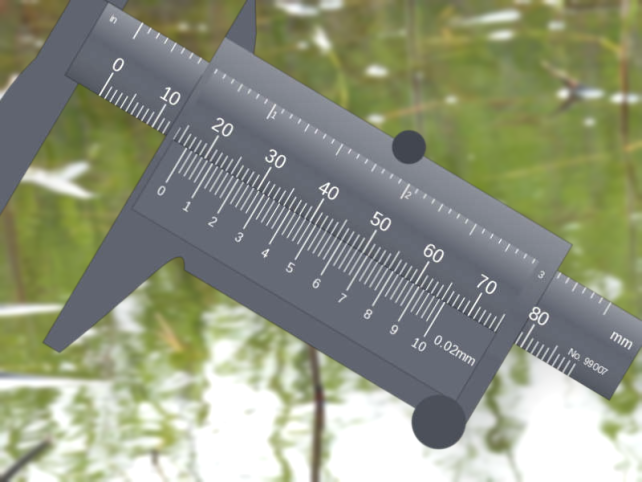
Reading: 16.6 mm
